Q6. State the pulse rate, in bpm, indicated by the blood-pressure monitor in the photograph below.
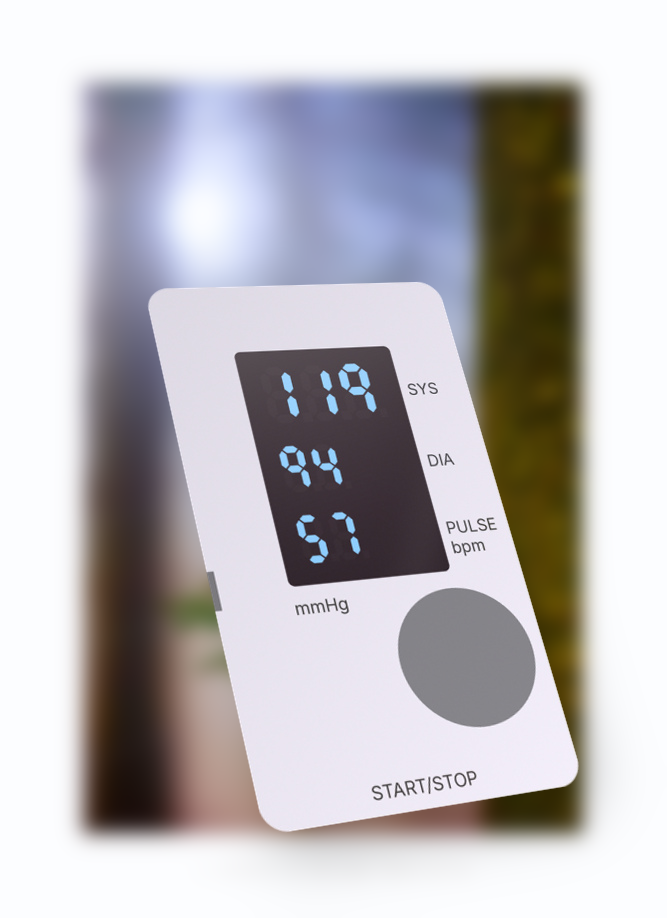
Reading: 57 bpm
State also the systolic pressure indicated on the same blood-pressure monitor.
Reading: 119 mmHg
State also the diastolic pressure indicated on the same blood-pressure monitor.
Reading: 94 mmHg
